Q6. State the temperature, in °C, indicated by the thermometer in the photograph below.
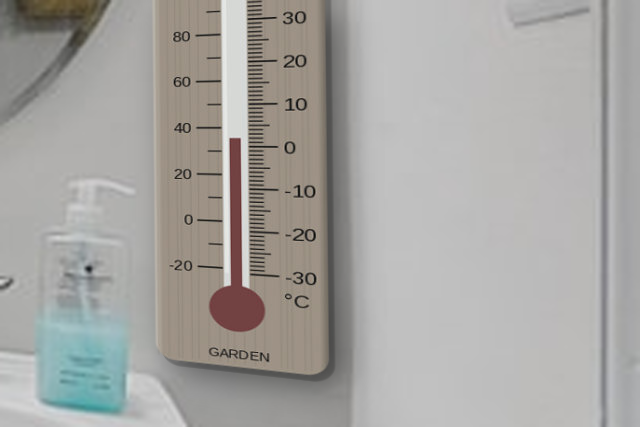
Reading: 2 °C
